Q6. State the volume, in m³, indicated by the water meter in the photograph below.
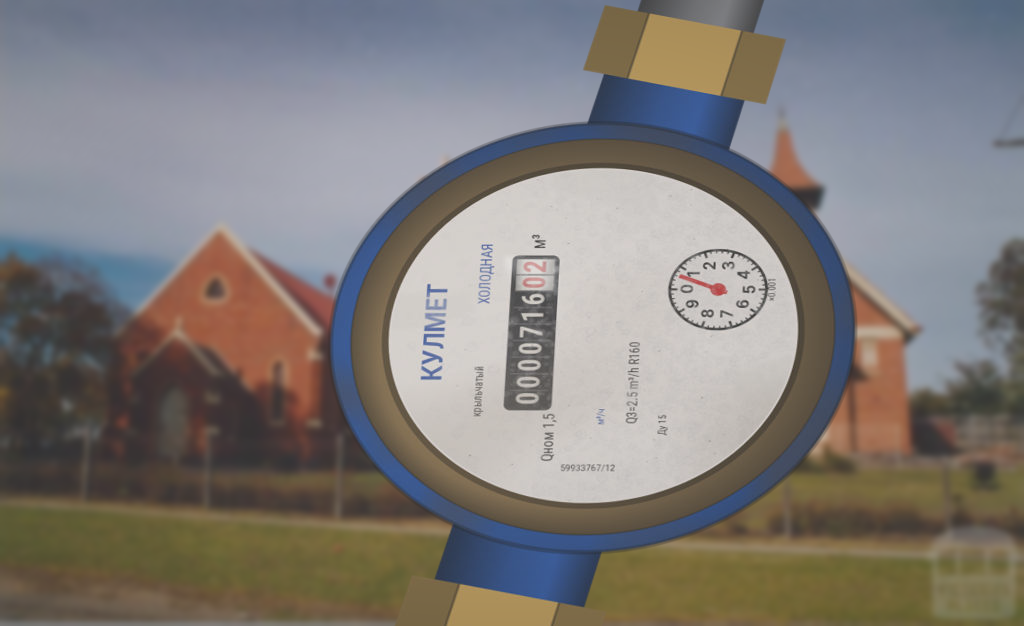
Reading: 716.020 m³
